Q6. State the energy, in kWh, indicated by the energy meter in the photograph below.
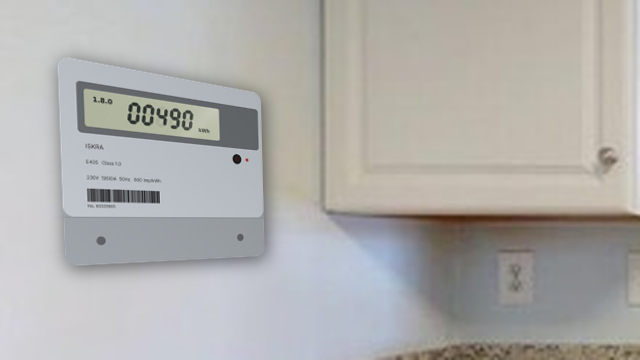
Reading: 490 kWh
